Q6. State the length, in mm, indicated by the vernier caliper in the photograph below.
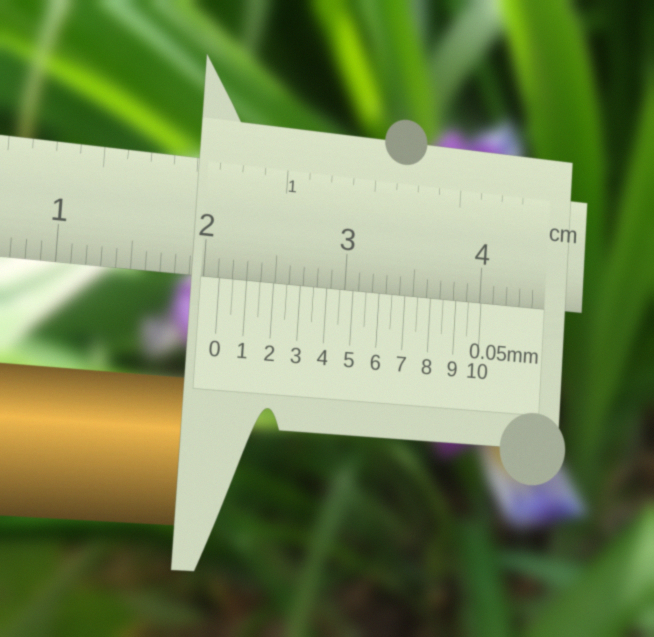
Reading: 21.1 mm
